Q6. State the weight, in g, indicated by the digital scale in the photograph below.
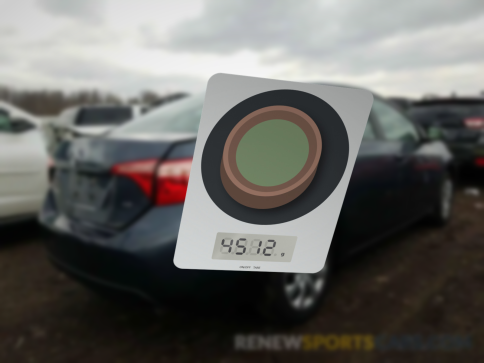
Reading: 4512 g
